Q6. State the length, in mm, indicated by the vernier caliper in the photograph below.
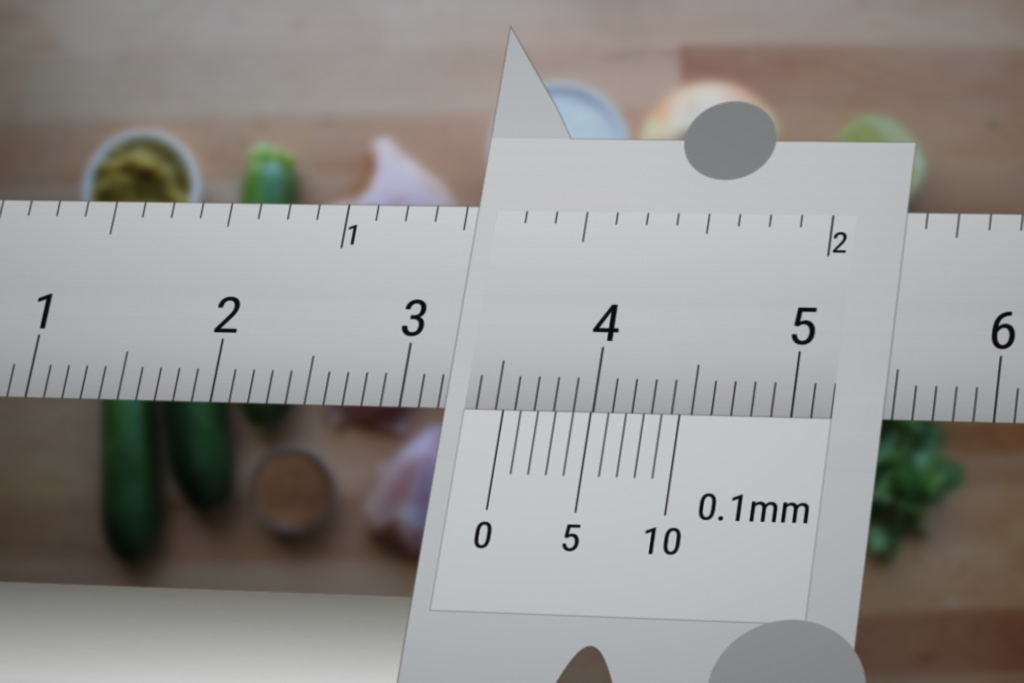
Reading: 35.4 mm
